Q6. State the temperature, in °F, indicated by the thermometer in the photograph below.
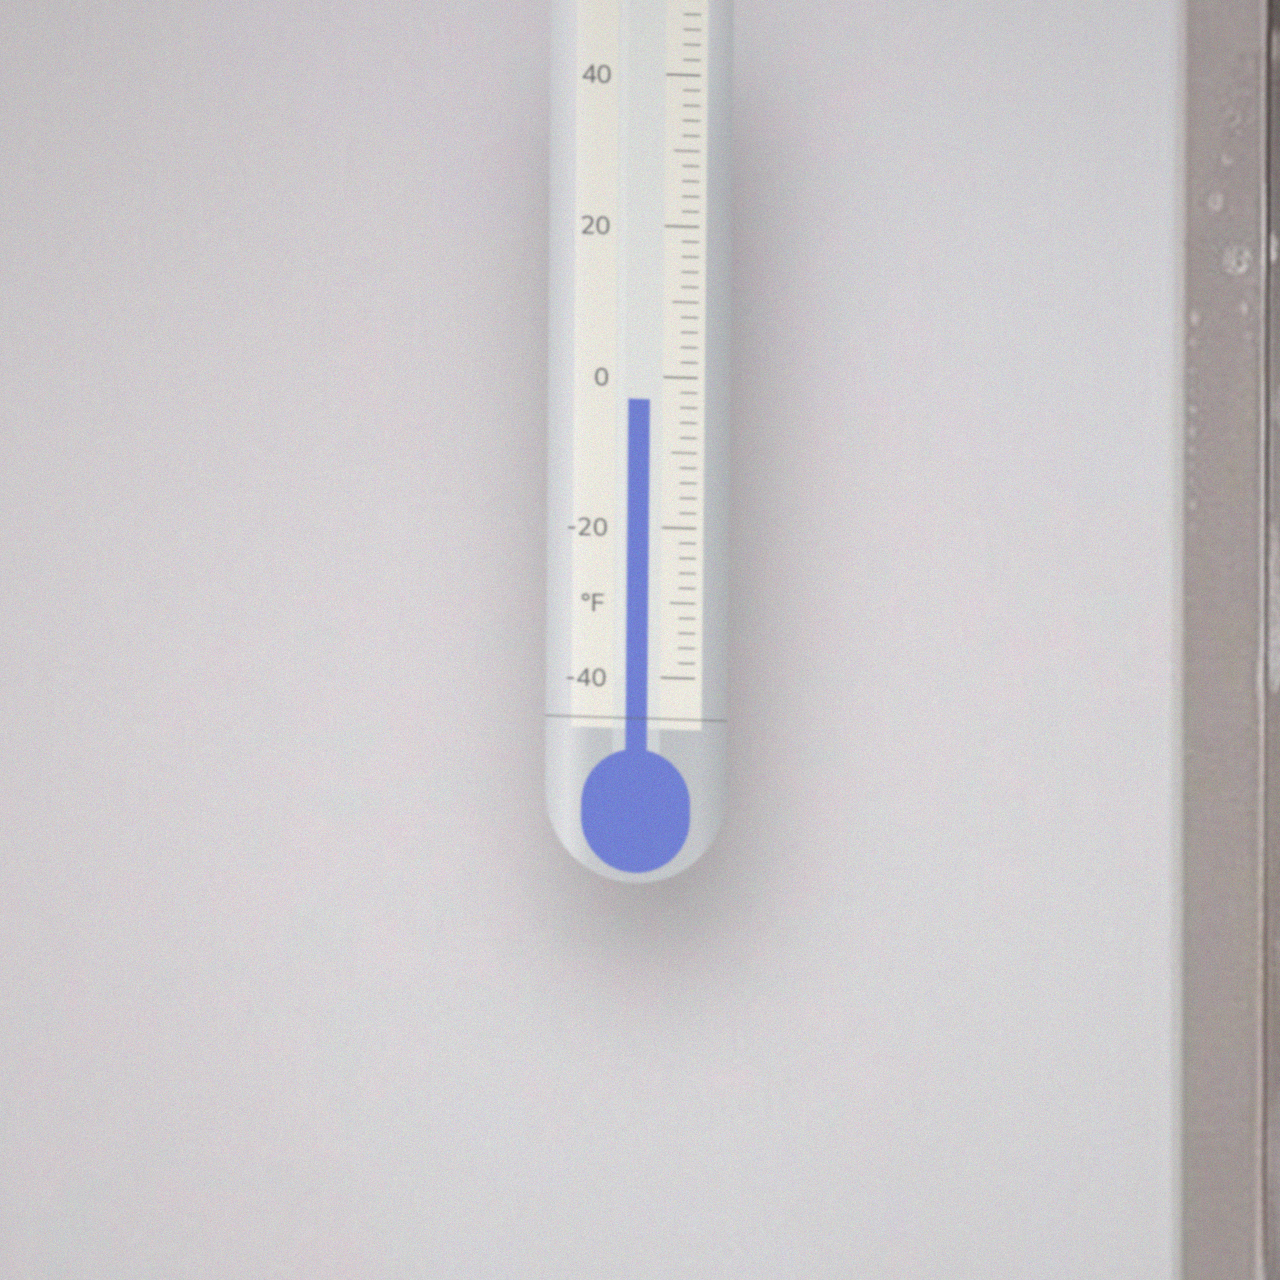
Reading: -3 °F
